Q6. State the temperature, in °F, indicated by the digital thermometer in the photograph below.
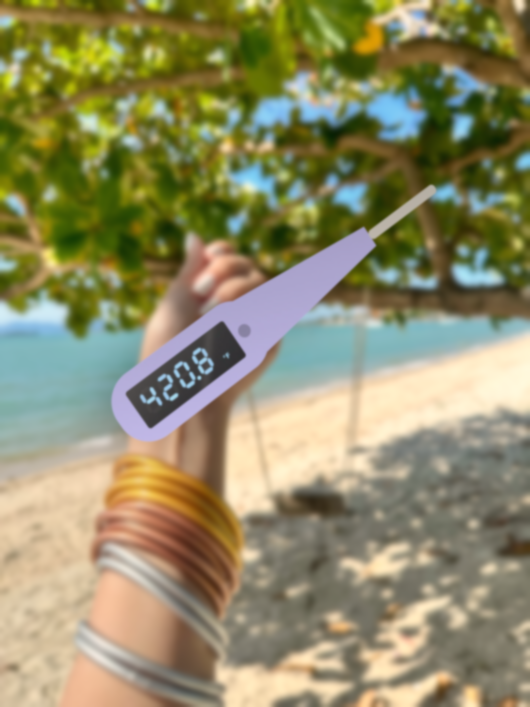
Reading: 420.8 °F
